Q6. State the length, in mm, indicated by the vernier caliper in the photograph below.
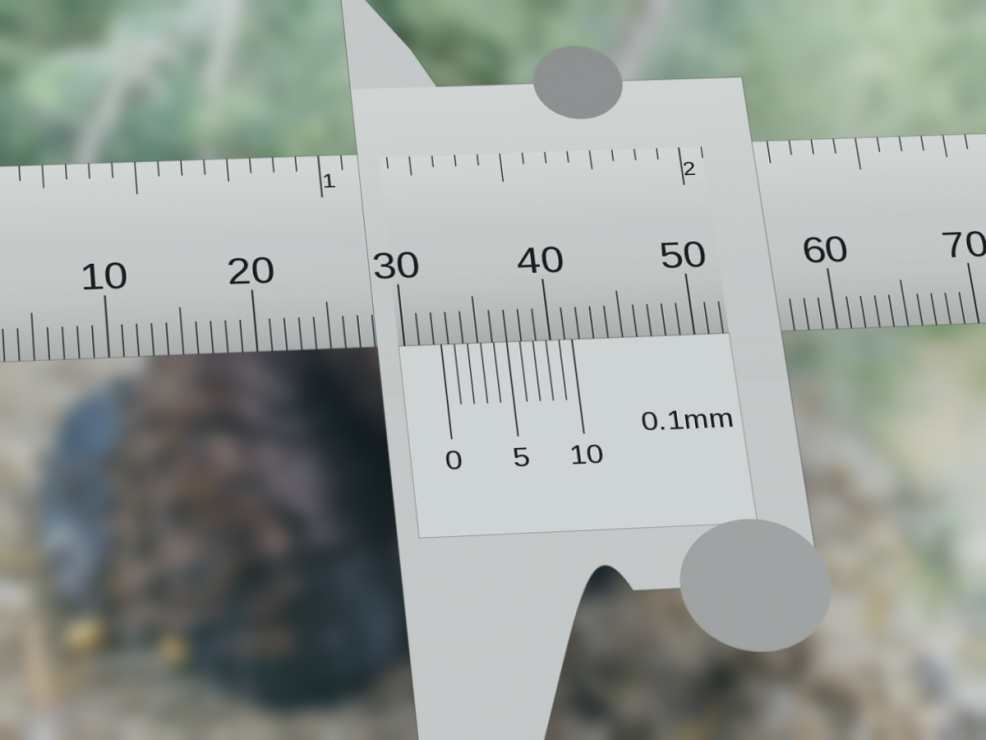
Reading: 32.5 mm
